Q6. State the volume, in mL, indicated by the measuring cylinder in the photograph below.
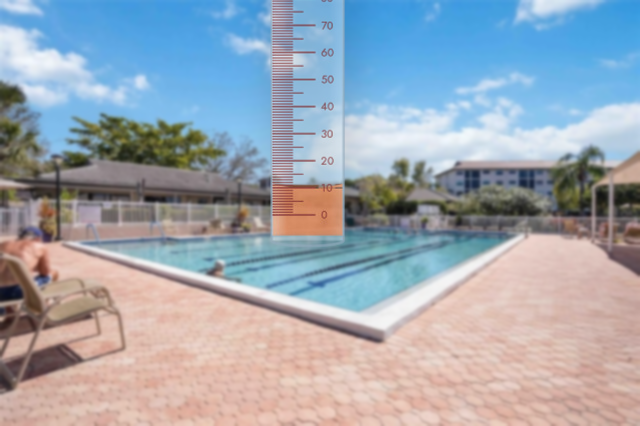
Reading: 10 mL
